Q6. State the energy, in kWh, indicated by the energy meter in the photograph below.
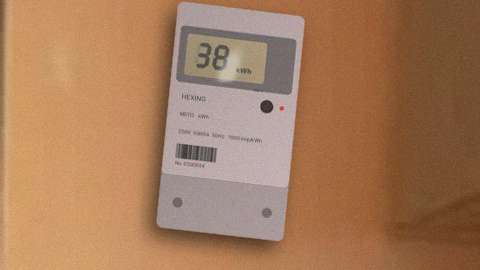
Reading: 38 kWh
